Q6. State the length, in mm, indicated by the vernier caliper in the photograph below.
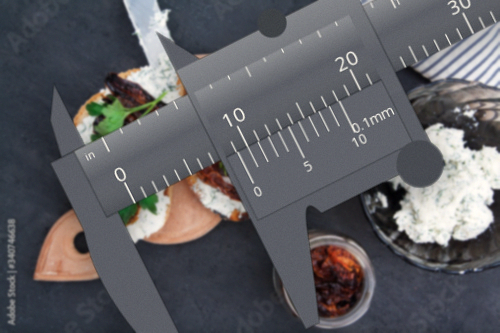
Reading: 9.1 mm
